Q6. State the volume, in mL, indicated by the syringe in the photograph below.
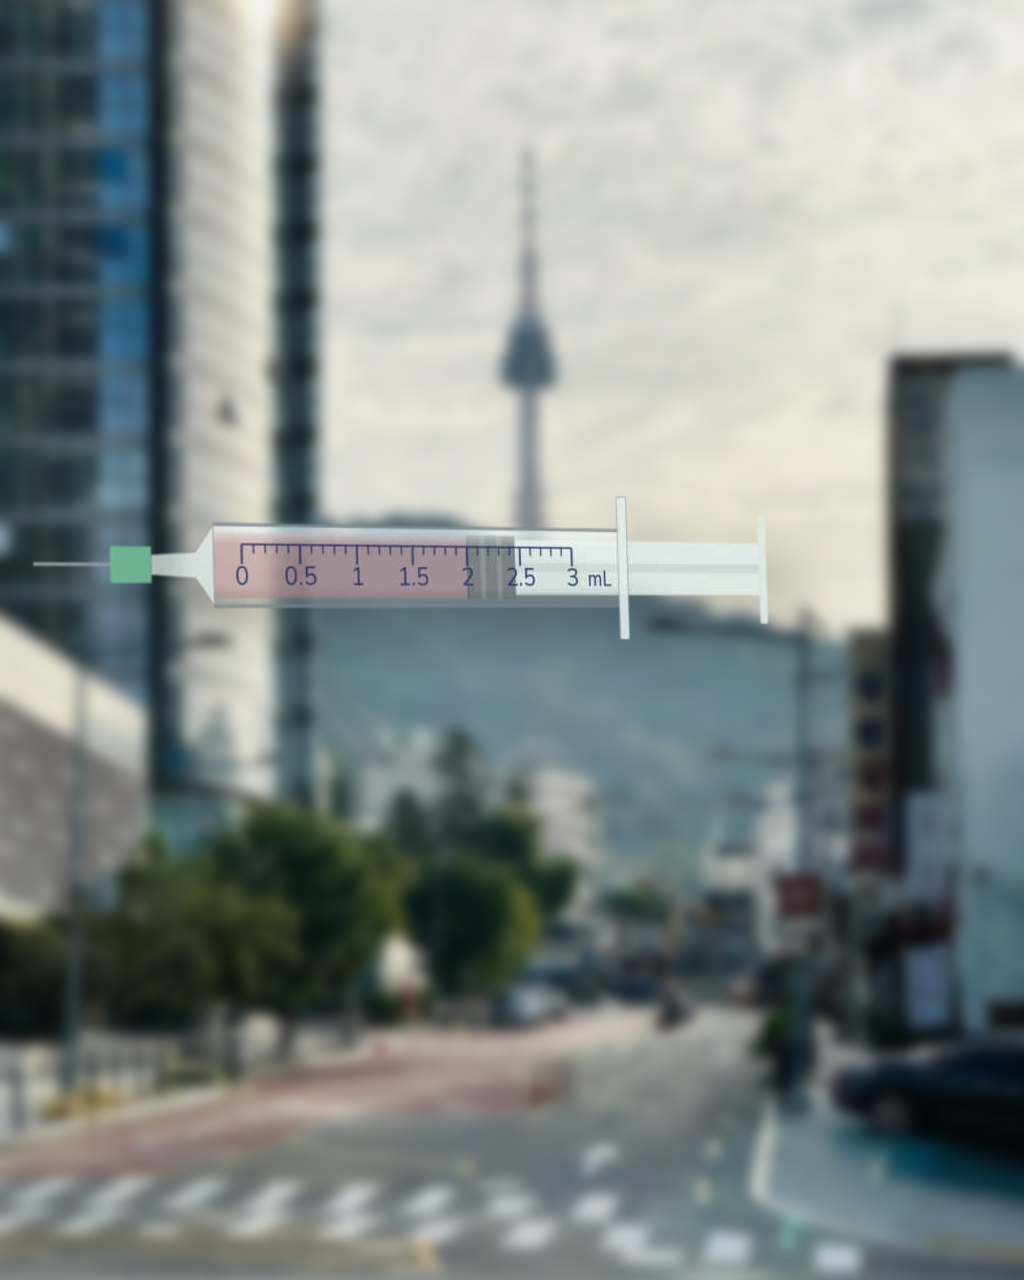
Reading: 2 mL
